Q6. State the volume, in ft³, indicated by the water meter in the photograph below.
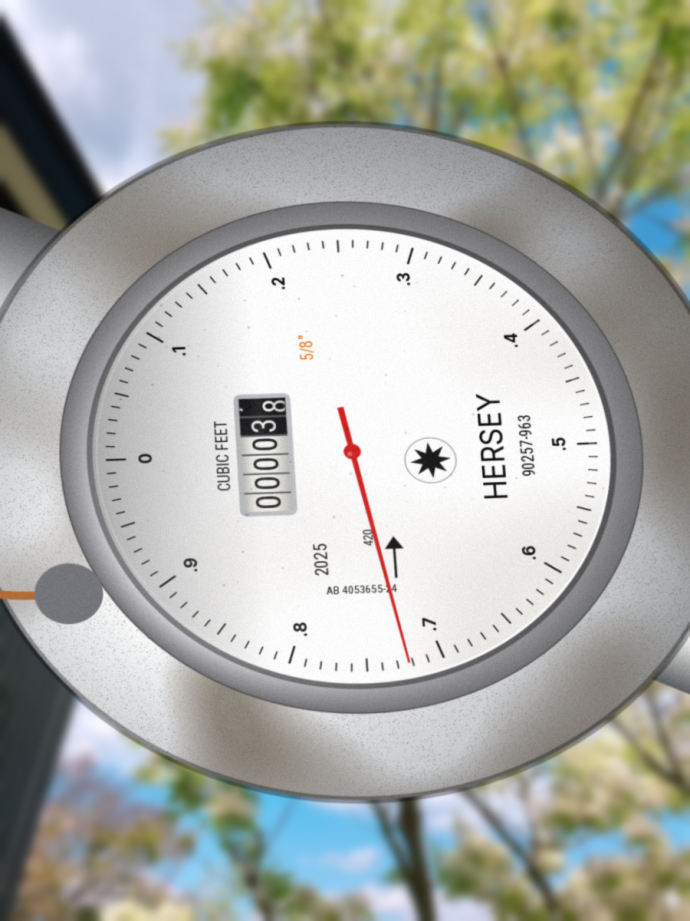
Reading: 37.72 ft³
